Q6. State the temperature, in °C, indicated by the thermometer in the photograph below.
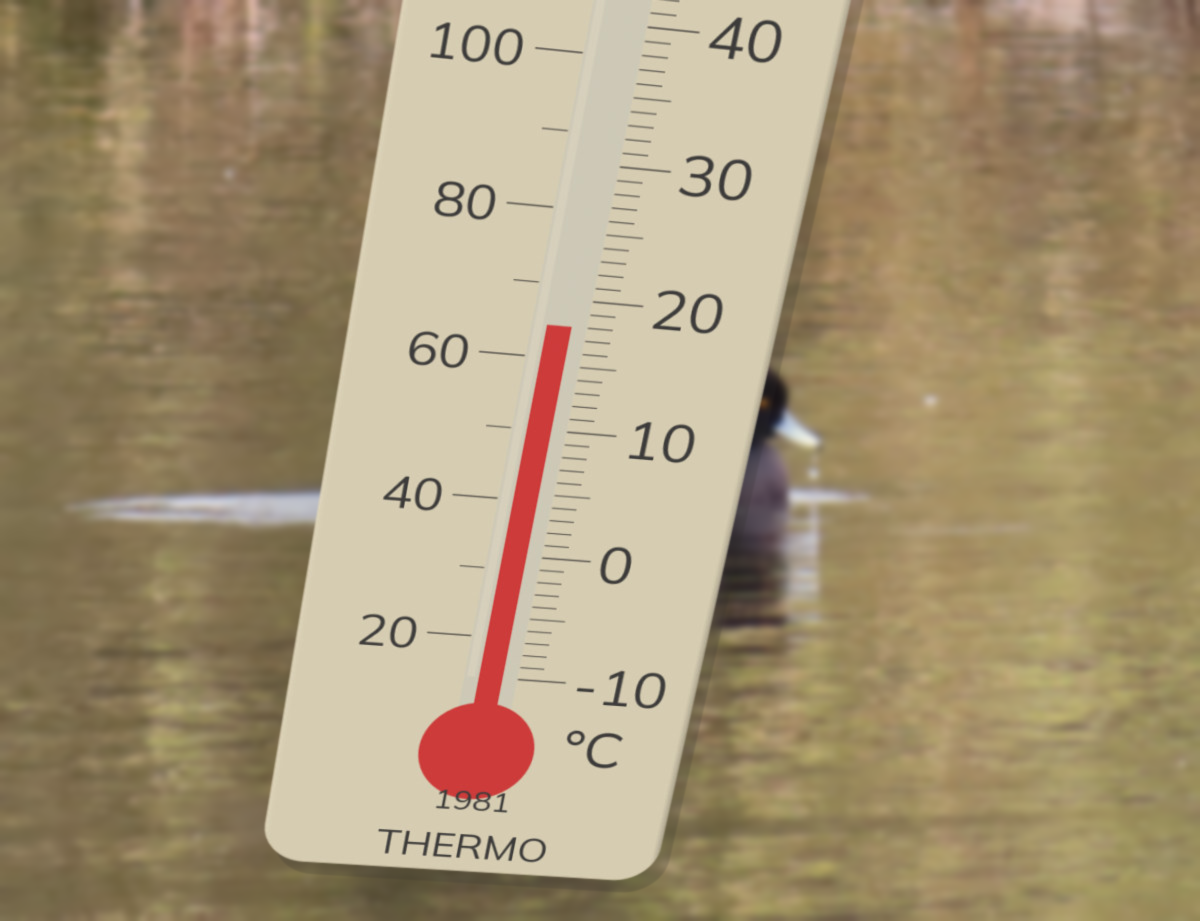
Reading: 18 °C
